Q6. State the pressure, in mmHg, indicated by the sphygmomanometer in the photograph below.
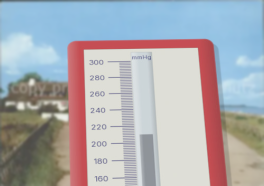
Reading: 210 mmHg
